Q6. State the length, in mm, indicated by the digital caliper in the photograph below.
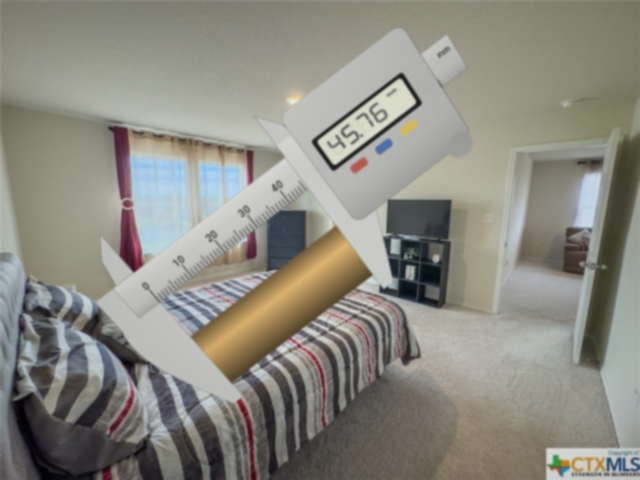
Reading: 45.76 mm
